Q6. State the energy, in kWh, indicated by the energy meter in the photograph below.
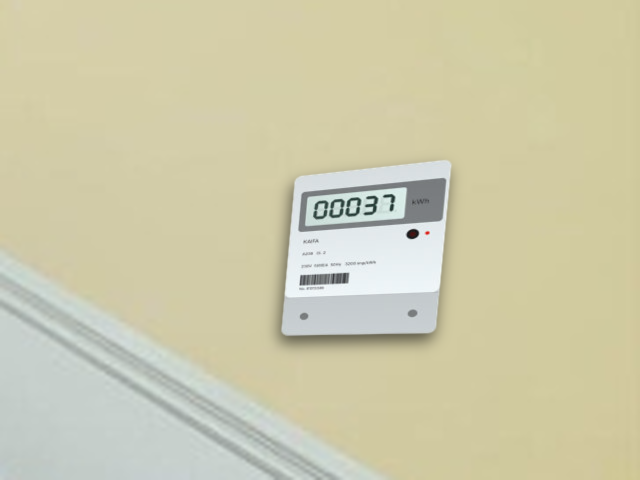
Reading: 37 kWh
